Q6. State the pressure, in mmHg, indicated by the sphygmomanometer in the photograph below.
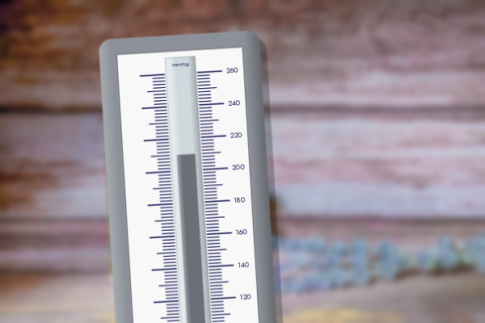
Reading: 210 mmHg
